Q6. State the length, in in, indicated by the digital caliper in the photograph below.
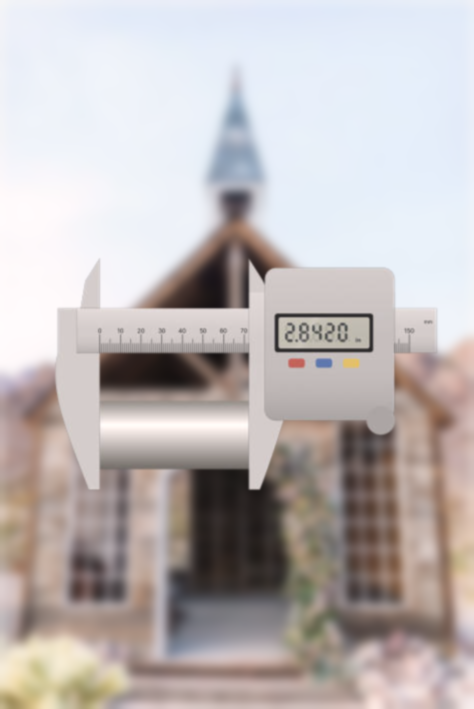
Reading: 2.8420 in
